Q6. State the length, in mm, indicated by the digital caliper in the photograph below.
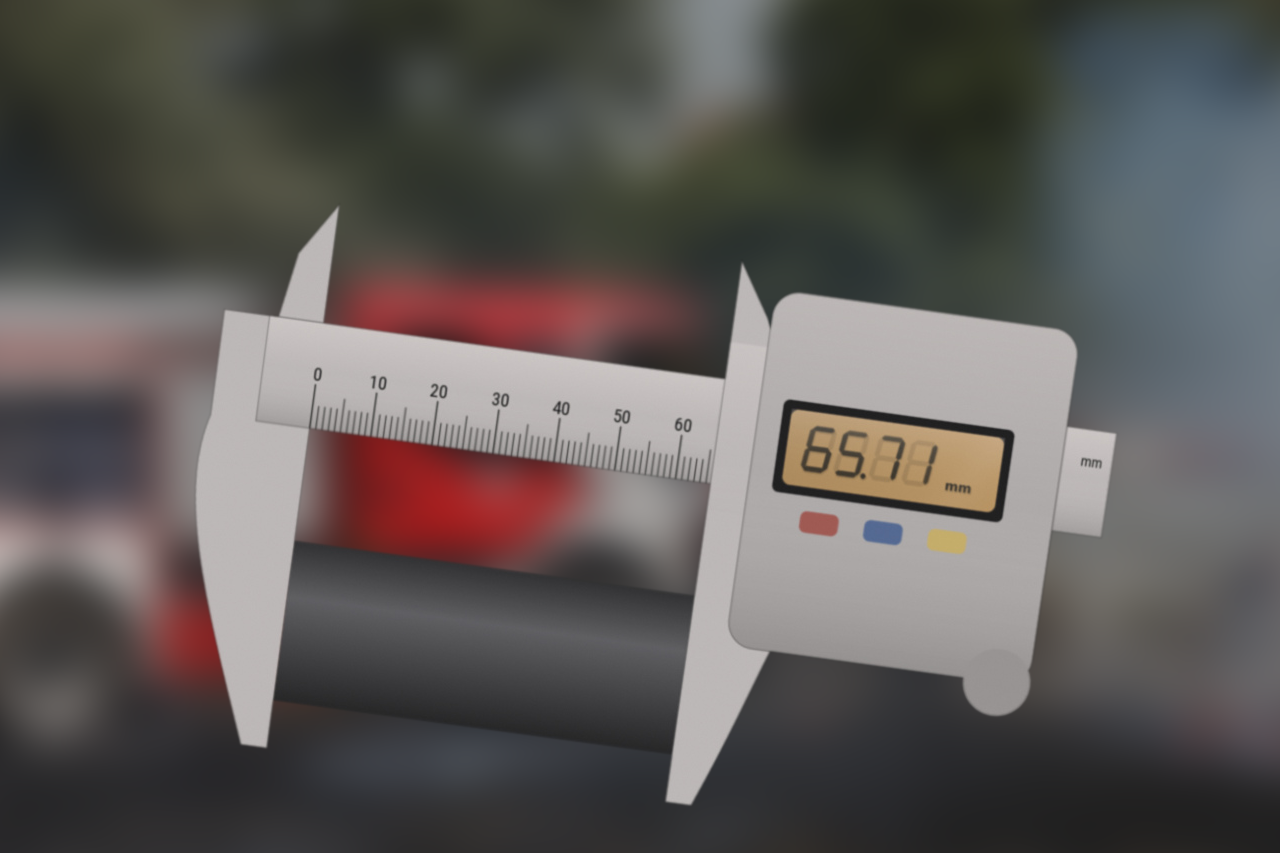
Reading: 65.71 mm
